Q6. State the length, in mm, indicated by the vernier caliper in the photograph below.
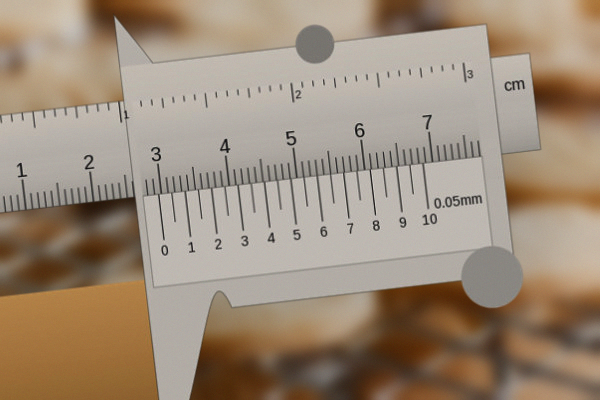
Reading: 29.6 mm
